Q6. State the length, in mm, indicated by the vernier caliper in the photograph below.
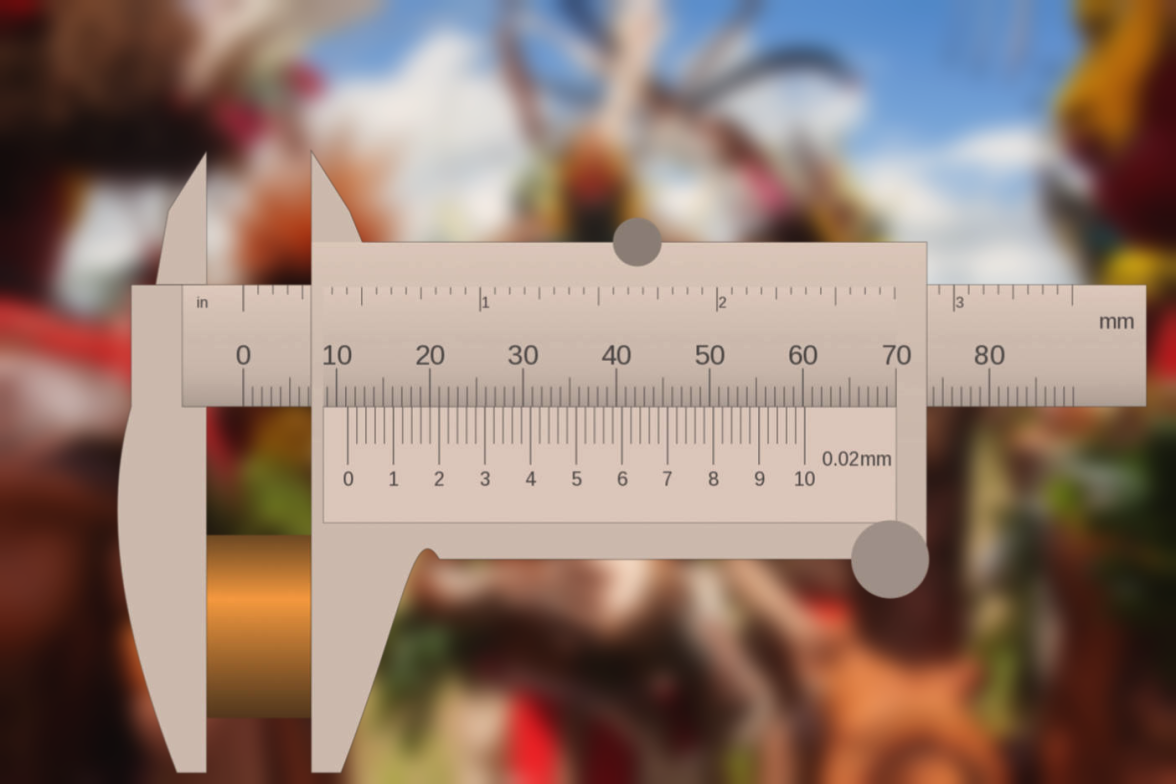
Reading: 11.2 mm
